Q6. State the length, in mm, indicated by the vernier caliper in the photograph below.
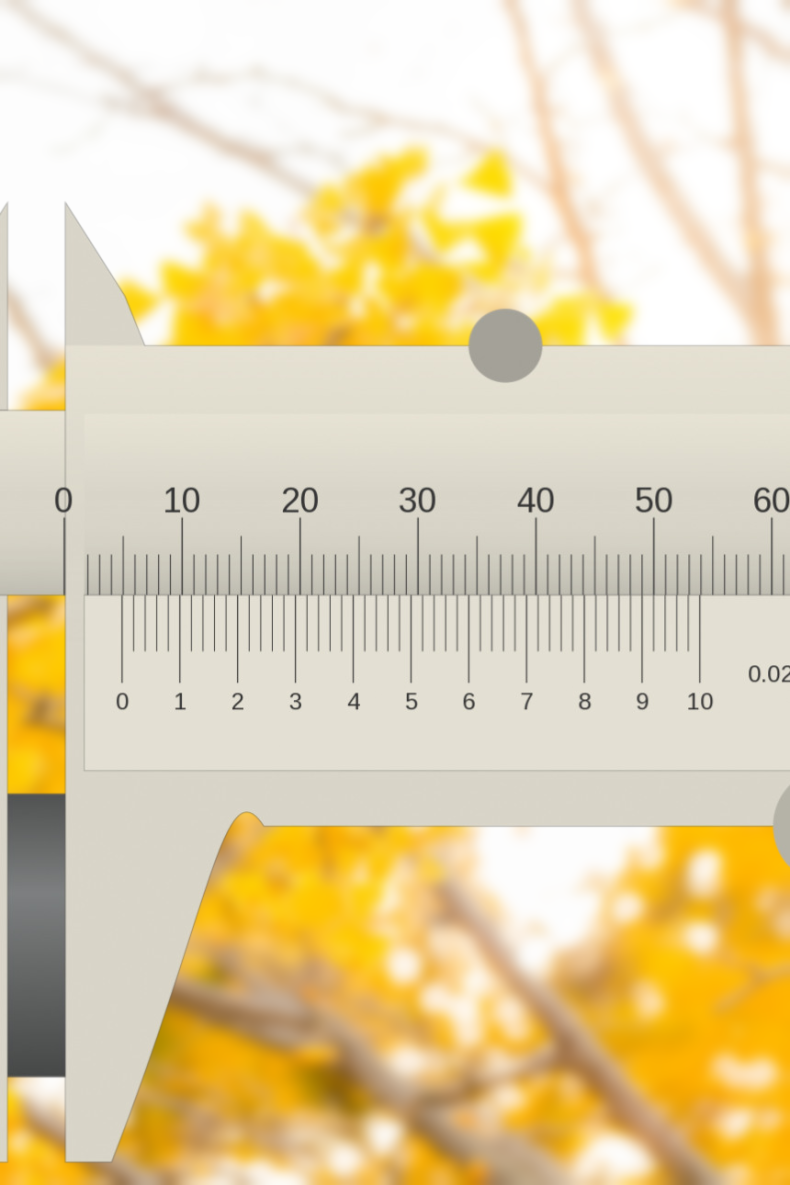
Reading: 4.9 mm
